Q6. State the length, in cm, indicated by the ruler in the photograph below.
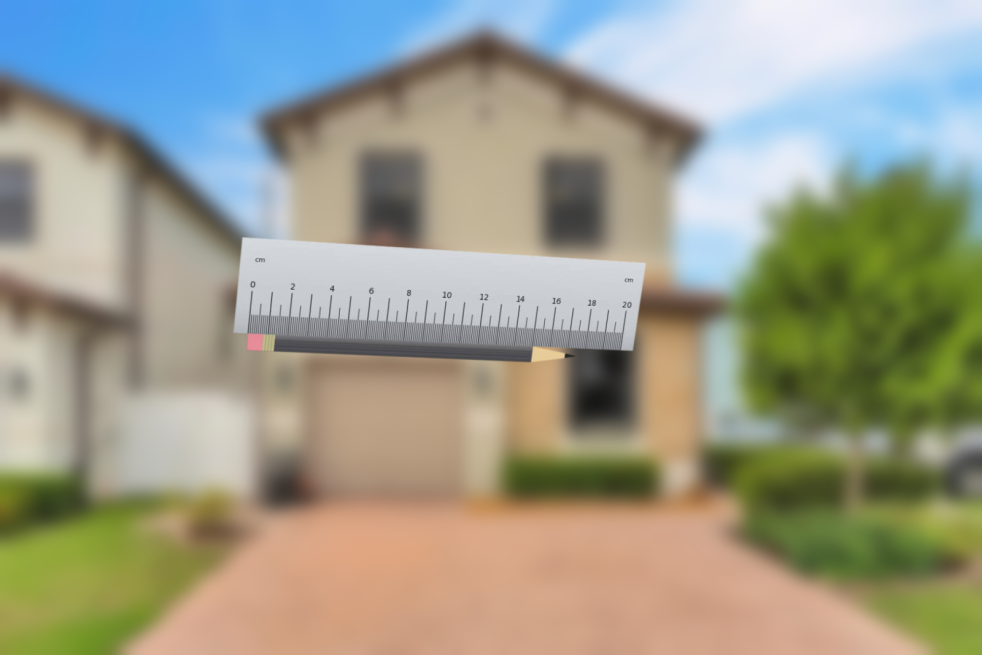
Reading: 17.5 cm
